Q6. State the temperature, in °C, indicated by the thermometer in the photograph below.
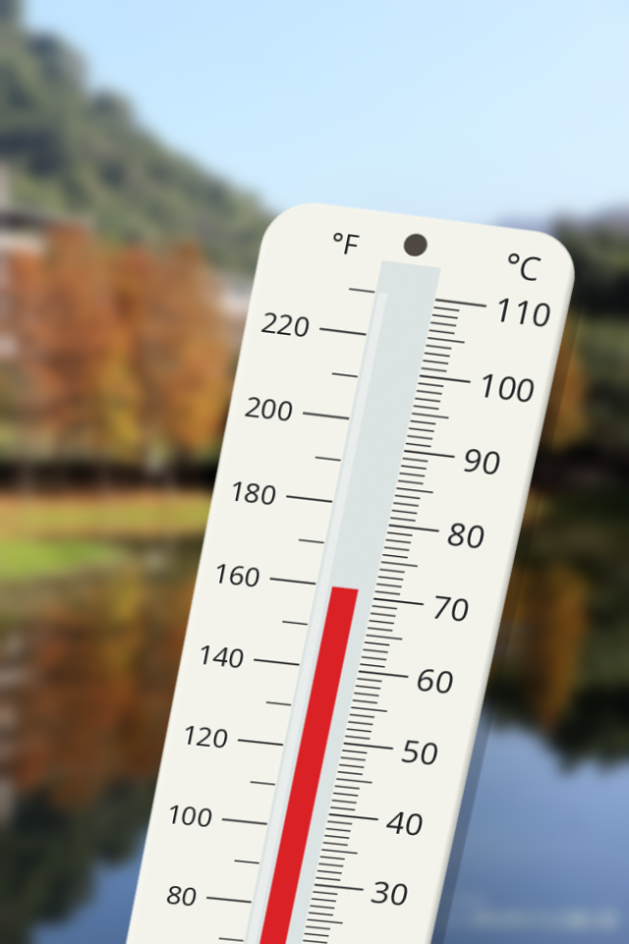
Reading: 71 °C
